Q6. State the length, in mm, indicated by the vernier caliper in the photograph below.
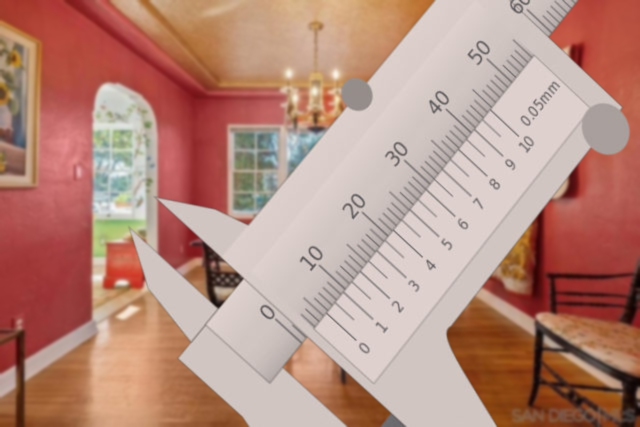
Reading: 5.6 mm
